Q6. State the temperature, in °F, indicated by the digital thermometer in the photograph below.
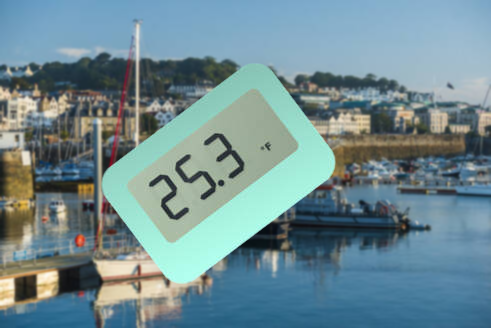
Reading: 25.3 °F
